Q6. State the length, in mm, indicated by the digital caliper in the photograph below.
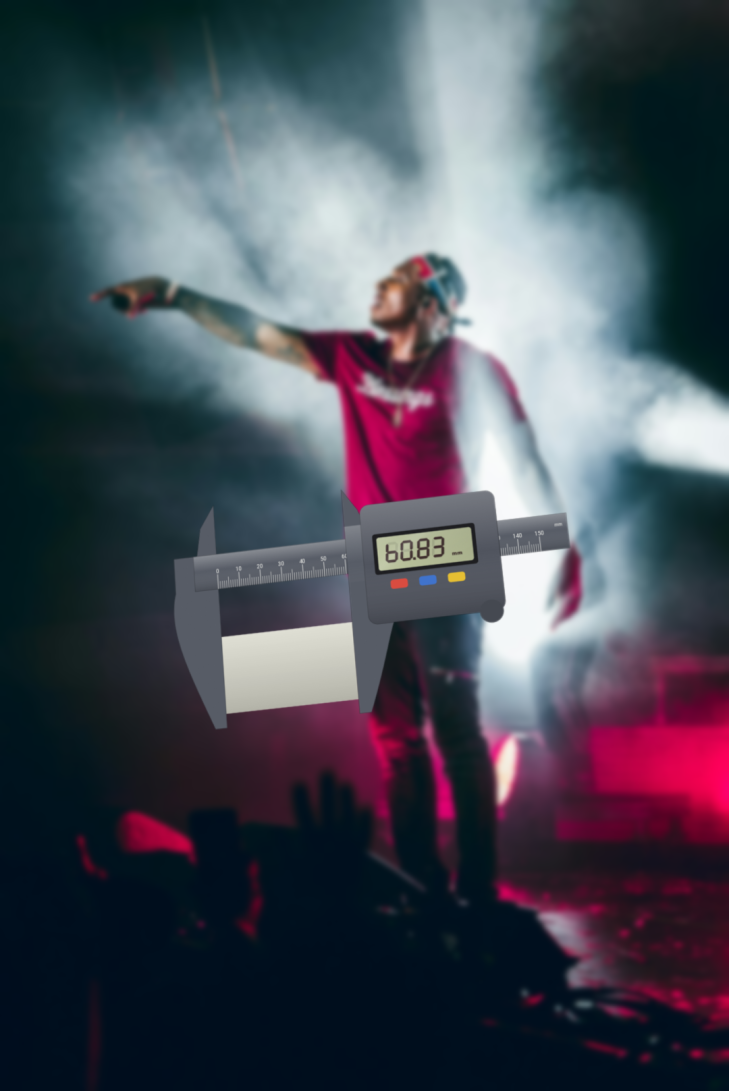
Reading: 60.83 mm
